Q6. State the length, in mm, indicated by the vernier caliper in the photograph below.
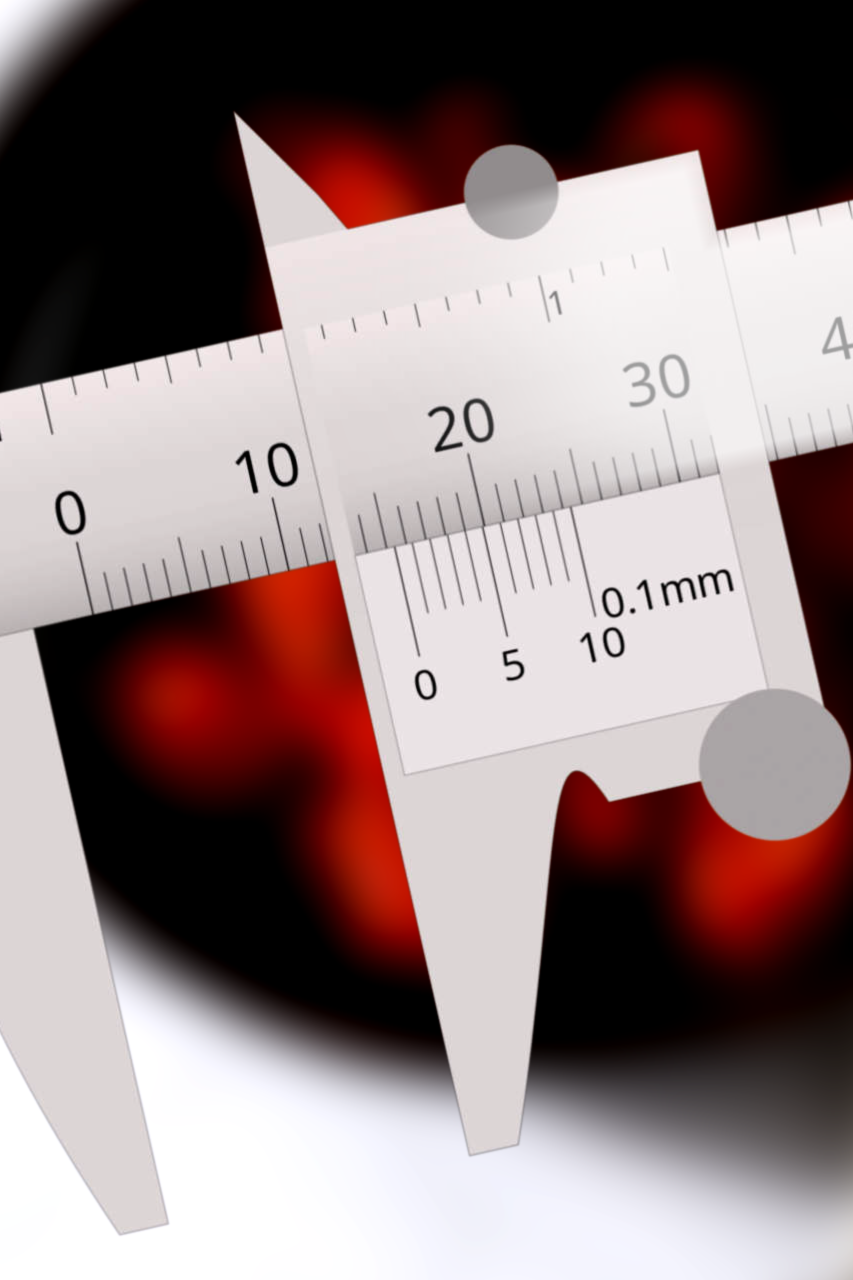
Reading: 15.4 mm
